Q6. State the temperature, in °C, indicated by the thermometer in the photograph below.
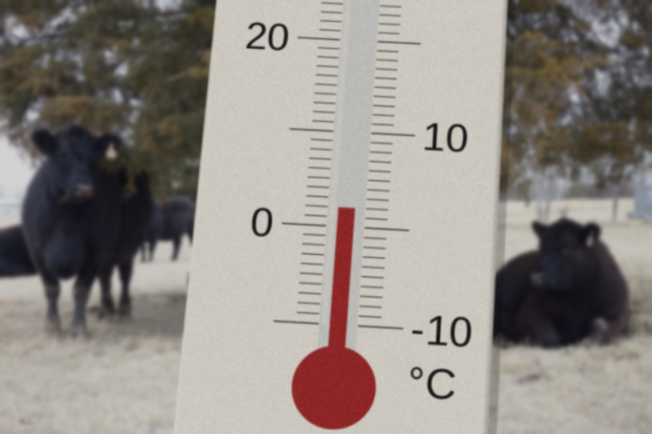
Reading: 2 °C
